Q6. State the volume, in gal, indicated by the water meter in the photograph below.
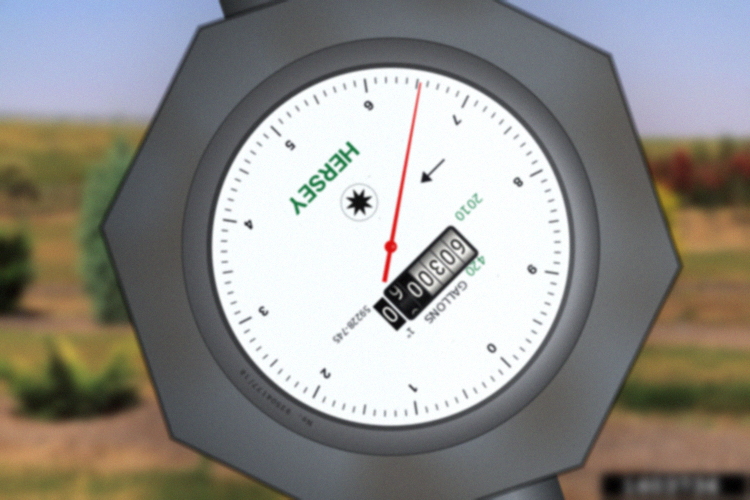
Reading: 6030056.5 gal
